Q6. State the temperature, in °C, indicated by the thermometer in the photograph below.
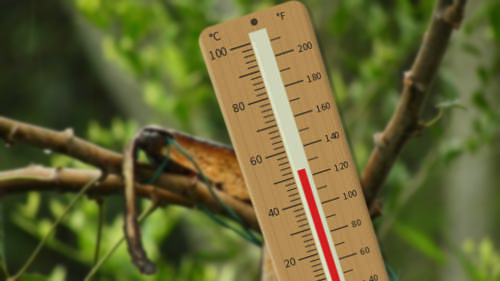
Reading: 52 °C
